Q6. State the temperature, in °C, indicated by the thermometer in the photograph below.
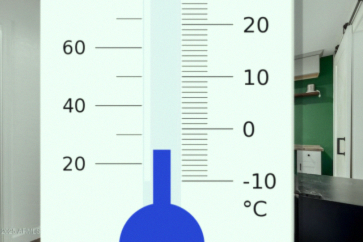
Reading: -4 °C
